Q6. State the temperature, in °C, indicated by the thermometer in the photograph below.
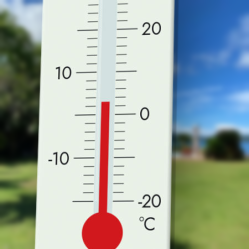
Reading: 3 °C
